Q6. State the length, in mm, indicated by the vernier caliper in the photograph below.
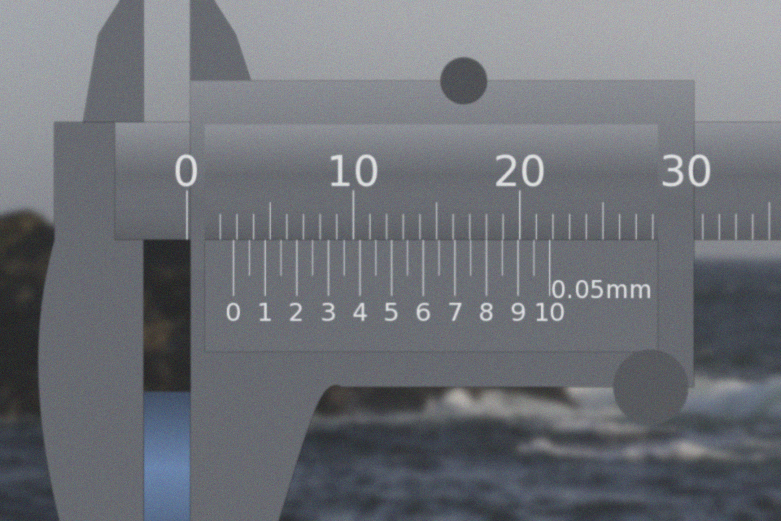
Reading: 2.8 mm
